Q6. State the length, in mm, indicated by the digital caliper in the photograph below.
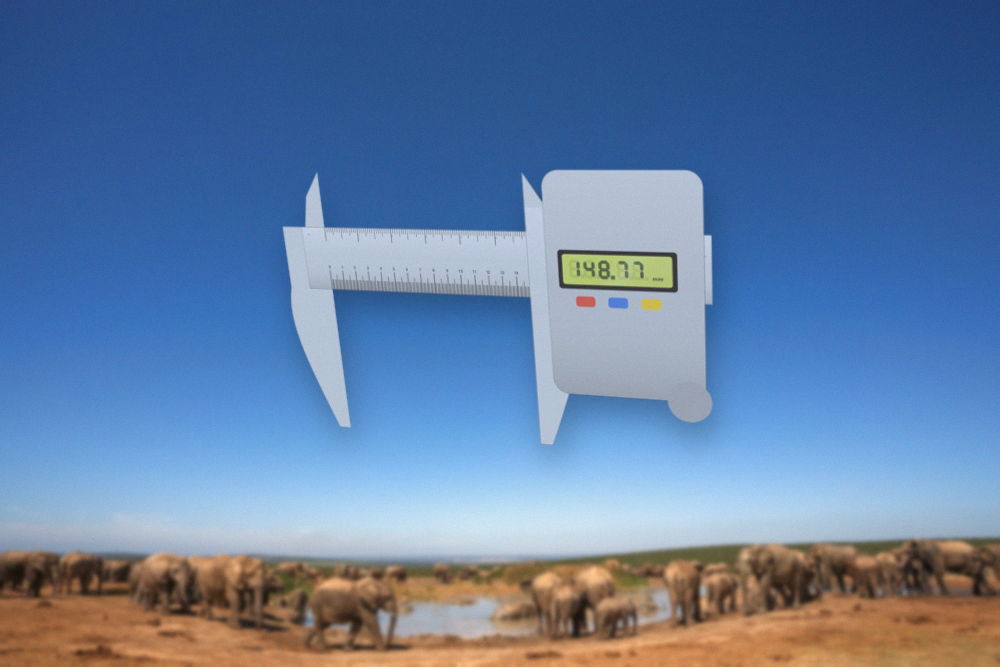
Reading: 148.77 mm
